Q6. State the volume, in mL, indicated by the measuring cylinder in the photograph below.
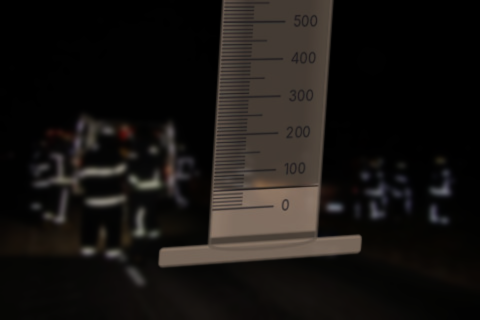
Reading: 50 mL
